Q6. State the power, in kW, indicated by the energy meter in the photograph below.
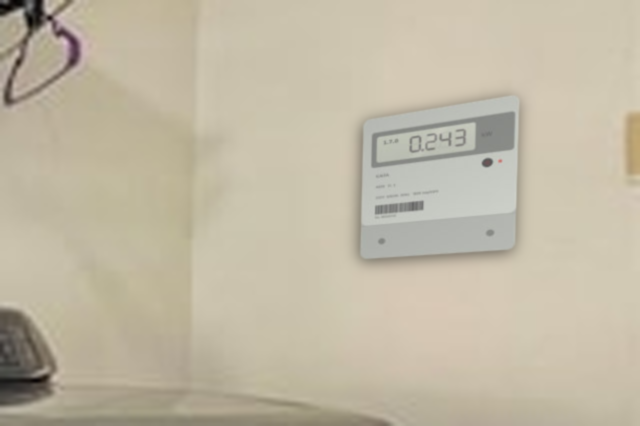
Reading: 0.243 kW
